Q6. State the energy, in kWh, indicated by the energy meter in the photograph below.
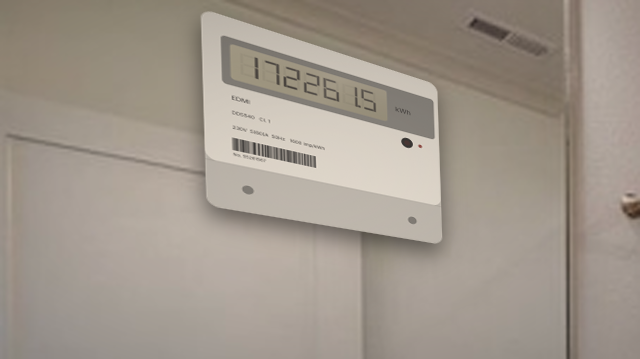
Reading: 172261.5 kWh
